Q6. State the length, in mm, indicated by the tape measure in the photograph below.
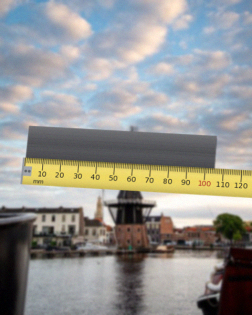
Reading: 105 mm
